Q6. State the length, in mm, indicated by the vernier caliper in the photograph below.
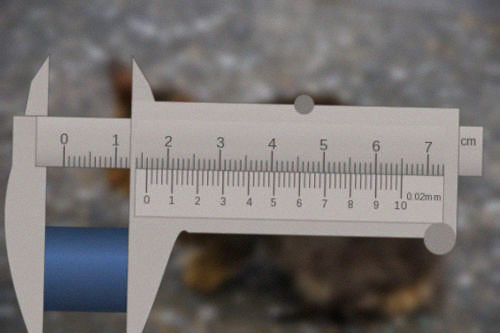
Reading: 16.0 mm
